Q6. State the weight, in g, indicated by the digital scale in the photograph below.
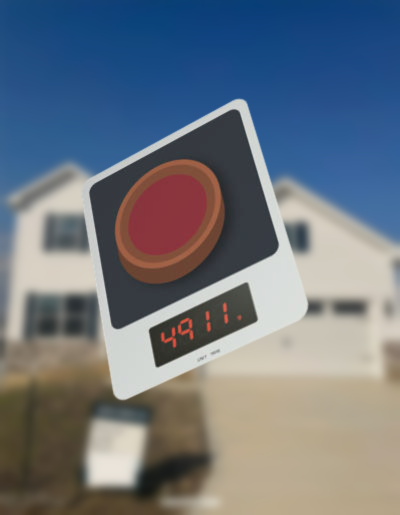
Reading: 4911 g
